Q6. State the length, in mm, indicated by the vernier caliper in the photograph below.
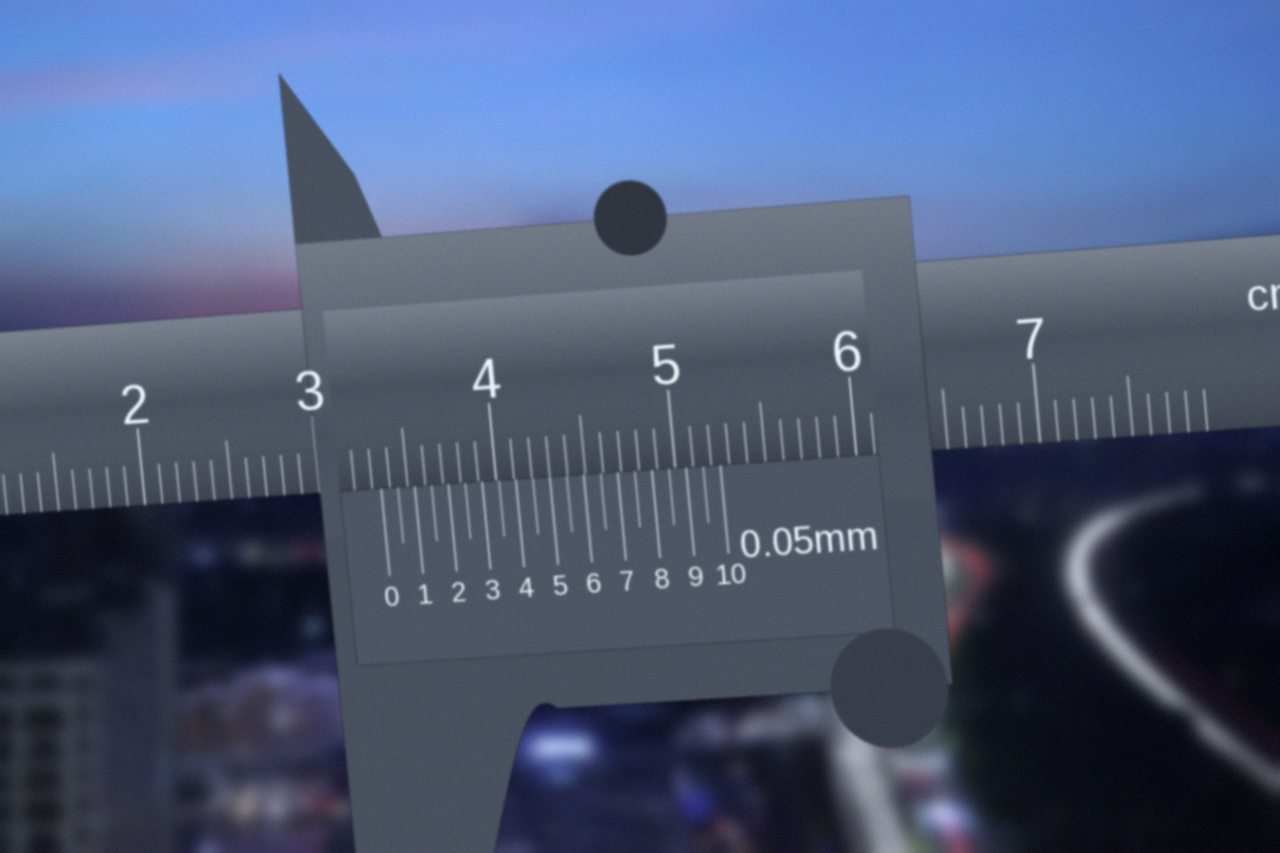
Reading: 33.5 mm
